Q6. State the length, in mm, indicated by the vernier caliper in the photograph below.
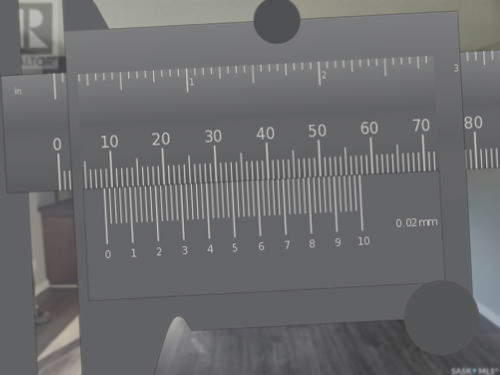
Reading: 8.5 mm
